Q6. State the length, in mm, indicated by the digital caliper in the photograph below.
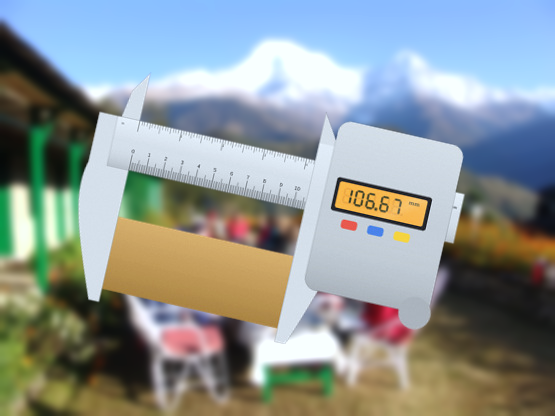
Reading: 106.67 mm
